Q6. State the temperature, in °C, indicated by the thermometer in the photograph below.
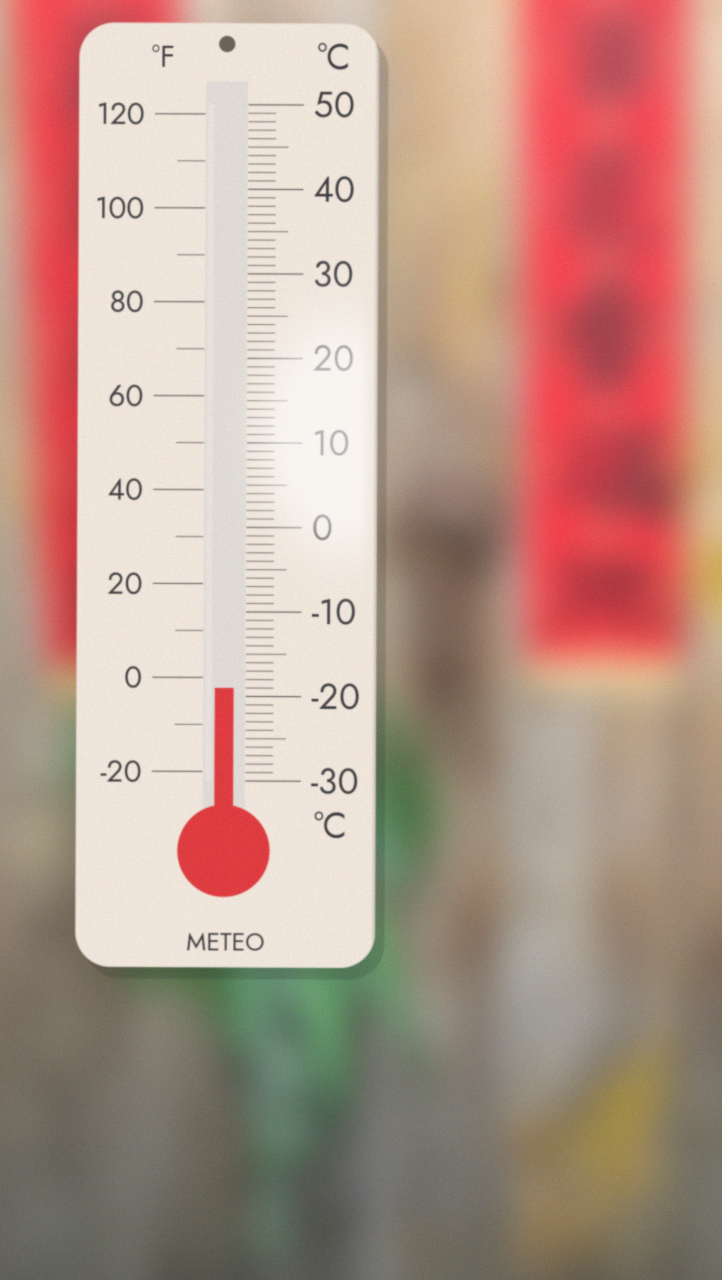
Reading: -19 °C
